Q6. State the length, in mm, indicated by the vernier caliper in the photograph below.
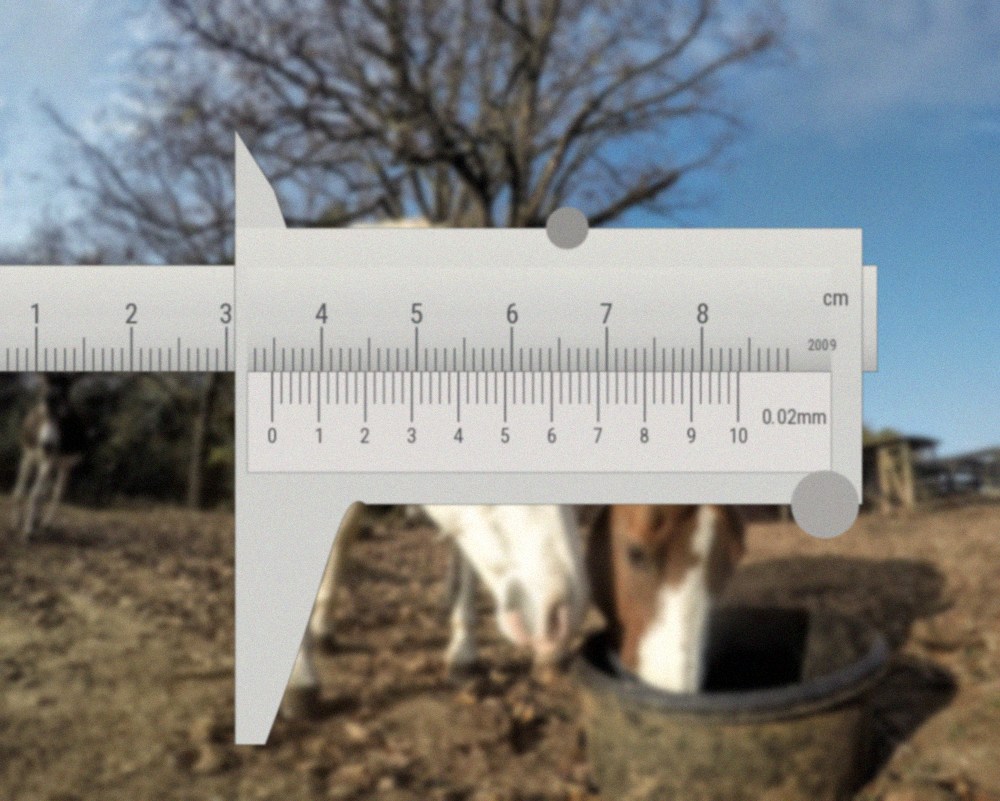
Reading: 34.8 mm
